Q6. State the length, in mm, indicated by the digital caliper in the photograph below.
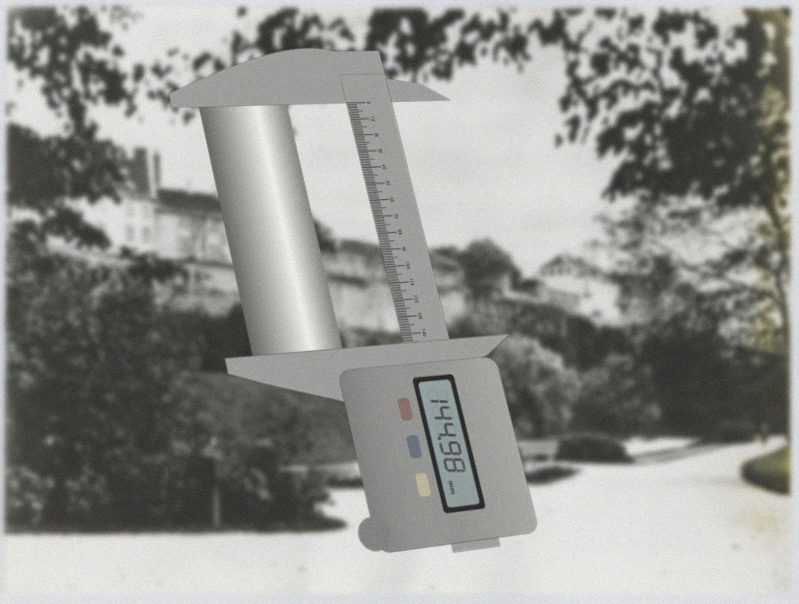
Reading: 144.98 mm
